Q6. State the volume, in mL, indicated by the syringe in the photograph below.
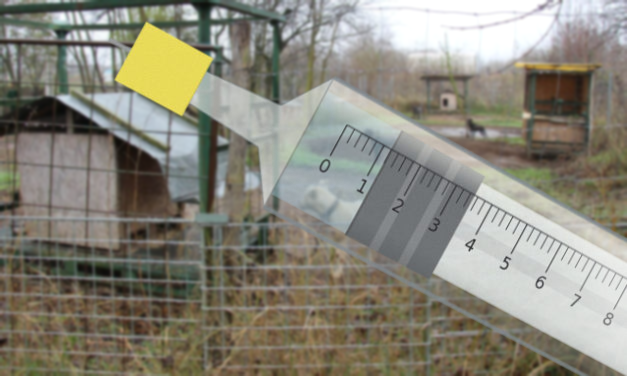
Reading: 1.2 mL
